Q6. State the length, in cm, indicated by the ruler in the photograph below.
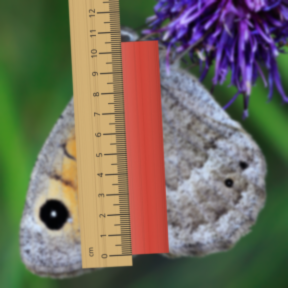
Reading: 10.5 cm
